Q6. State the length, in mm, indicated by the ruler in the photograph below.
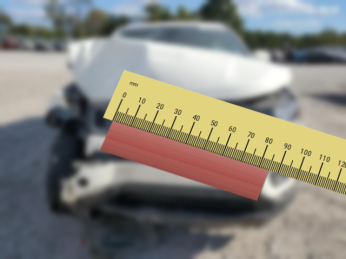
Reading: 85 mm
